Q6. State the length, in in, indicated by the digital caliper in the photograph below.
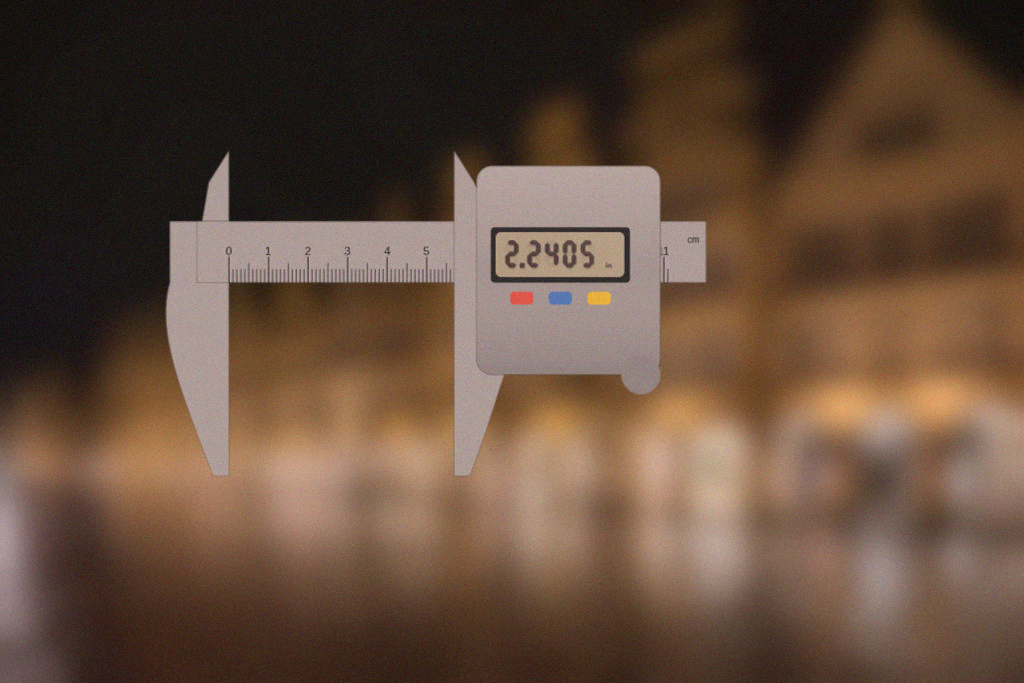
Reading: 2.2405 in
